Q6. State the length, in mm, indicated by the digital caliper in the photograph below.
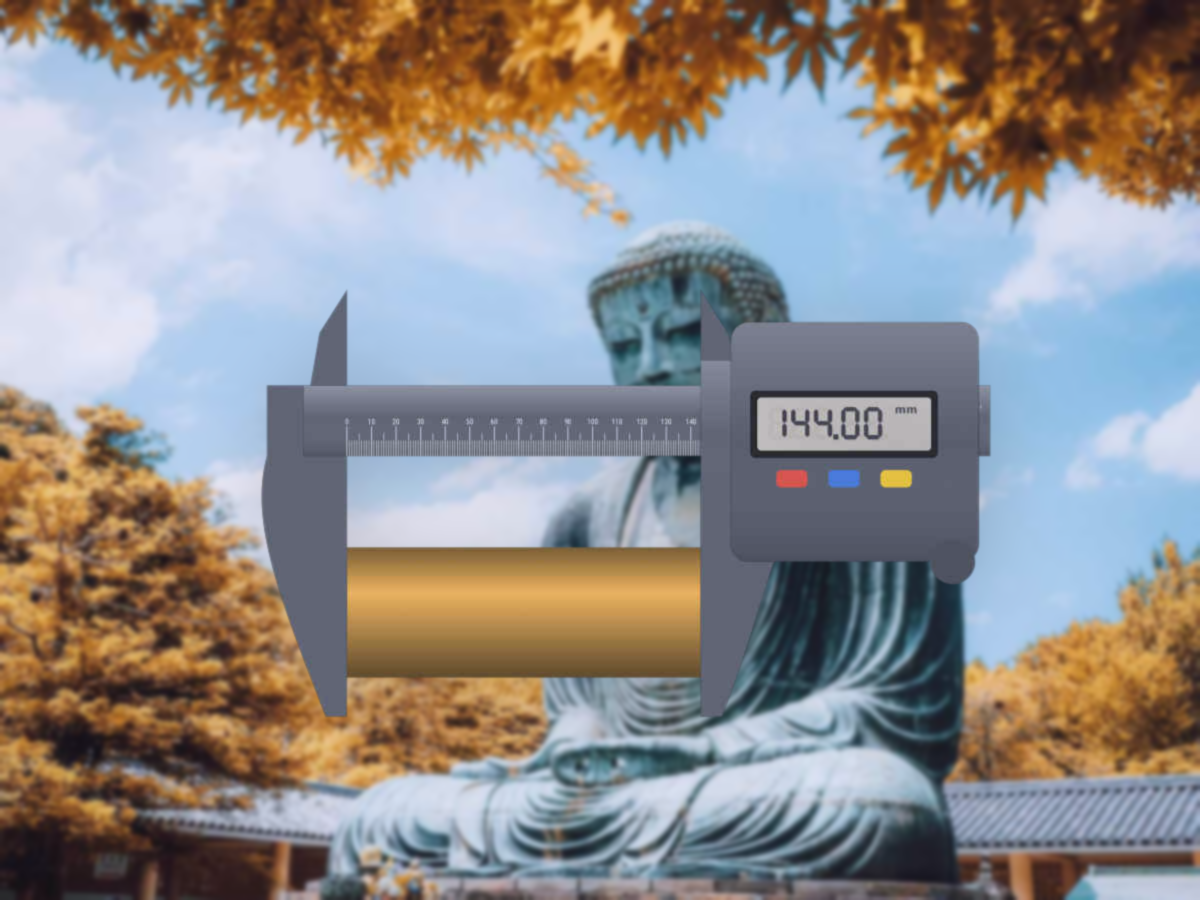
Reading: 144.00 mm
